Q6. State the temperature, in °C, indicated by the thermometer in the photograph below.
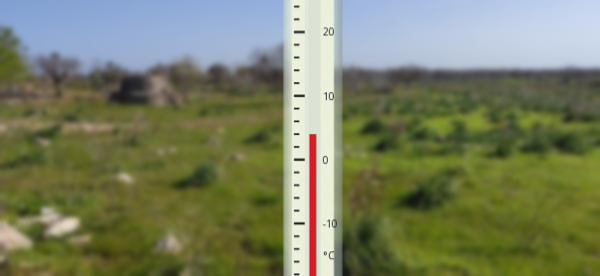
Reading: 4 °C
